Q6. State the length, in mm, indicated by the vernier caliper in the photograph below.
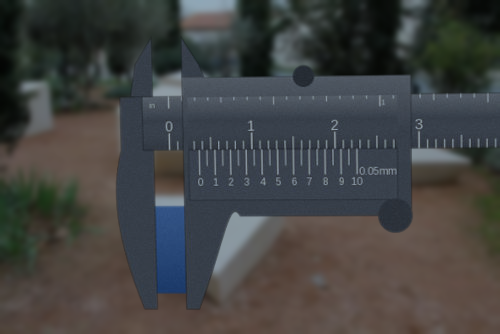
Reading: 3.6 mm
